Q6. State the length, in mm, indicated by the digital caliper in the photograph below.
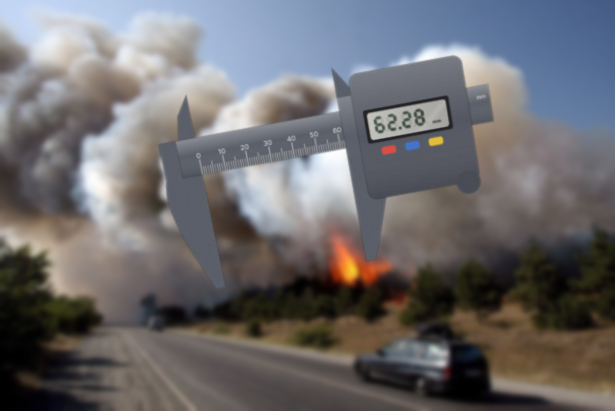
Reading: 62.28 mm
